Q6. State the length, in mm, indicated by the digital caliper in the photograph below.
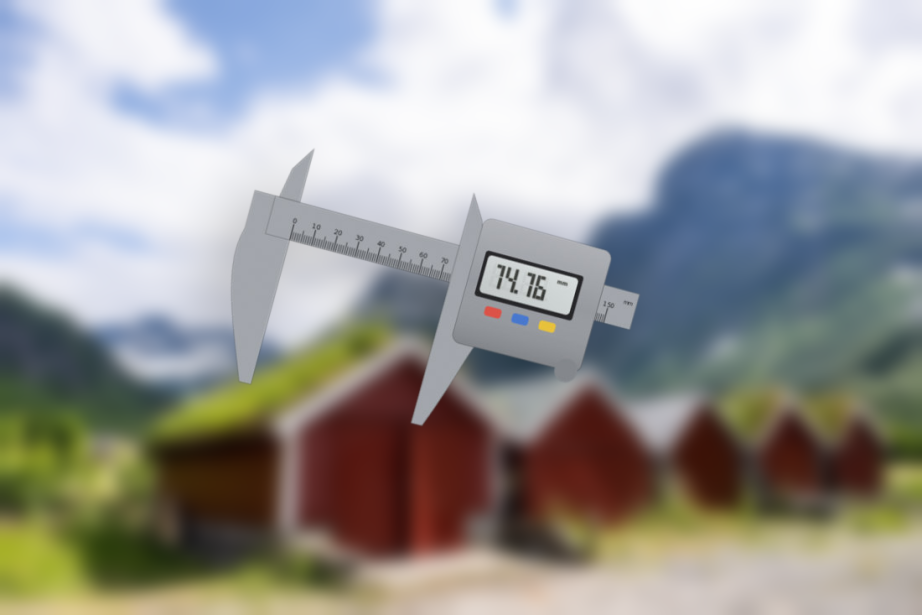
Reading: 74.76 mm
